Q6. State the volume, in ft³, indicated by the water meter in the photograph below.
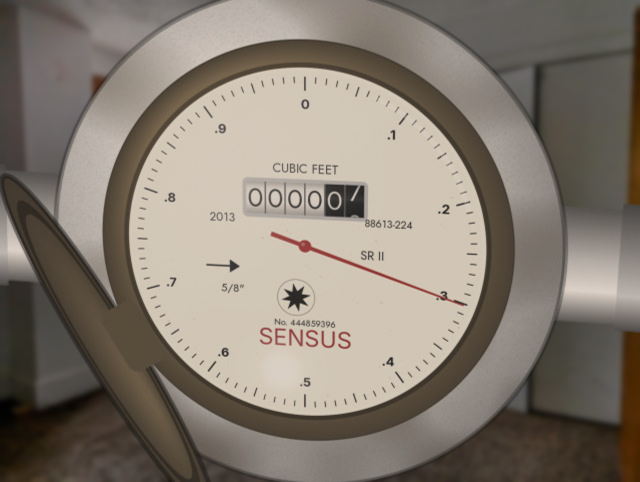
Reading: 7.30 ft³
